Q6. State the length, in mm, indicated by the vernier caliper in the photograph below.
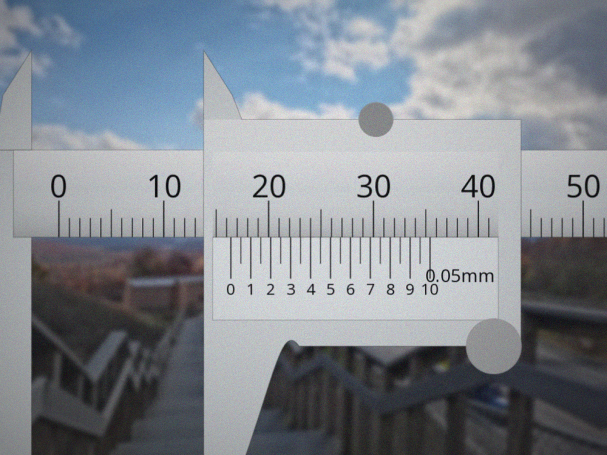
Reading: 16.4 mm
